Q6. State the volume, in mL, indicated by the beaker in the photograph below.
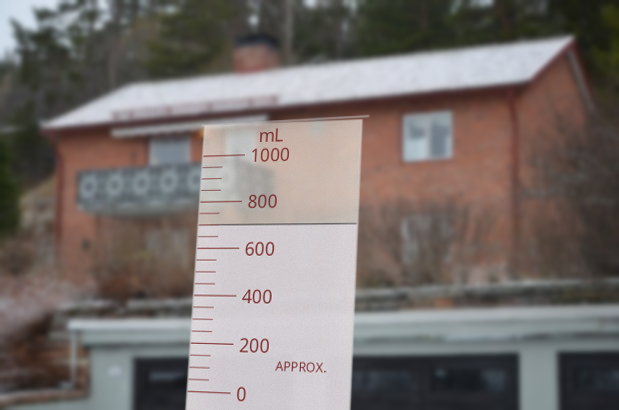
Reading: 700 mL
